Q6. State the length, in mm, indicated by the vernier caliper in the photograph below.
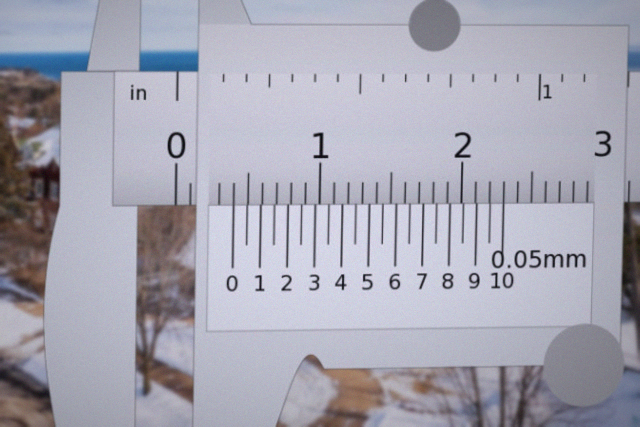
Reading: 4.0 mm
